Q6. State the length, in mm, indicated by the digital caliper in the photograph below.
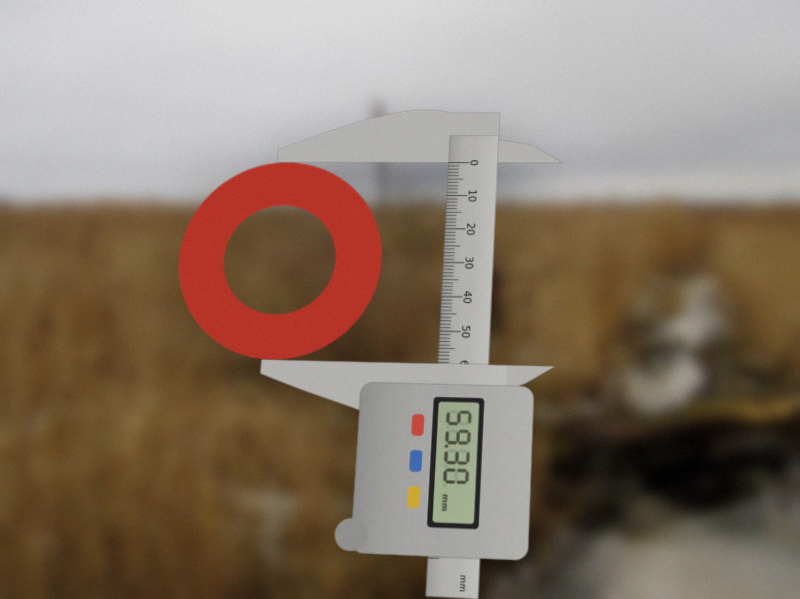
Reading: 59.30 mm
